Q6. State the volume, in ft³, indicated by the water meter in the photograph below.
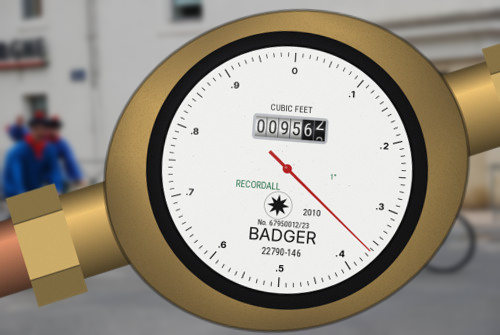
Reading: 9562.36 ft³
